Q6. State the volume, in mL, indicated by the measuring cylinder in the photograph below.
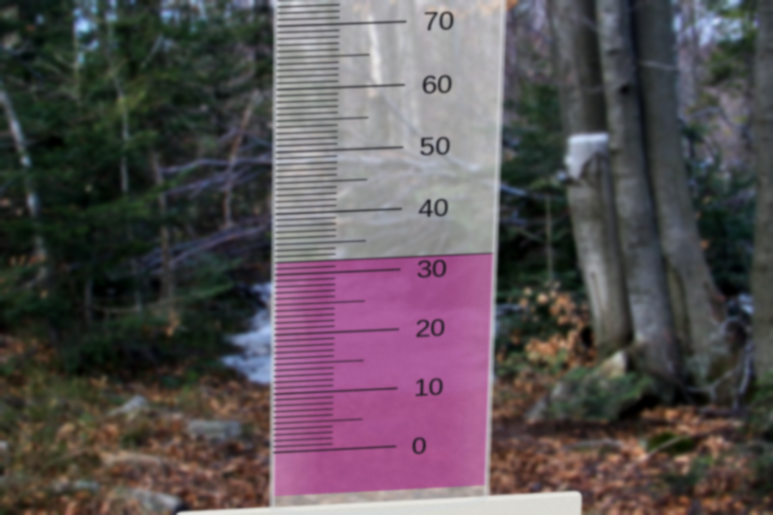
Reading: 32 mL
